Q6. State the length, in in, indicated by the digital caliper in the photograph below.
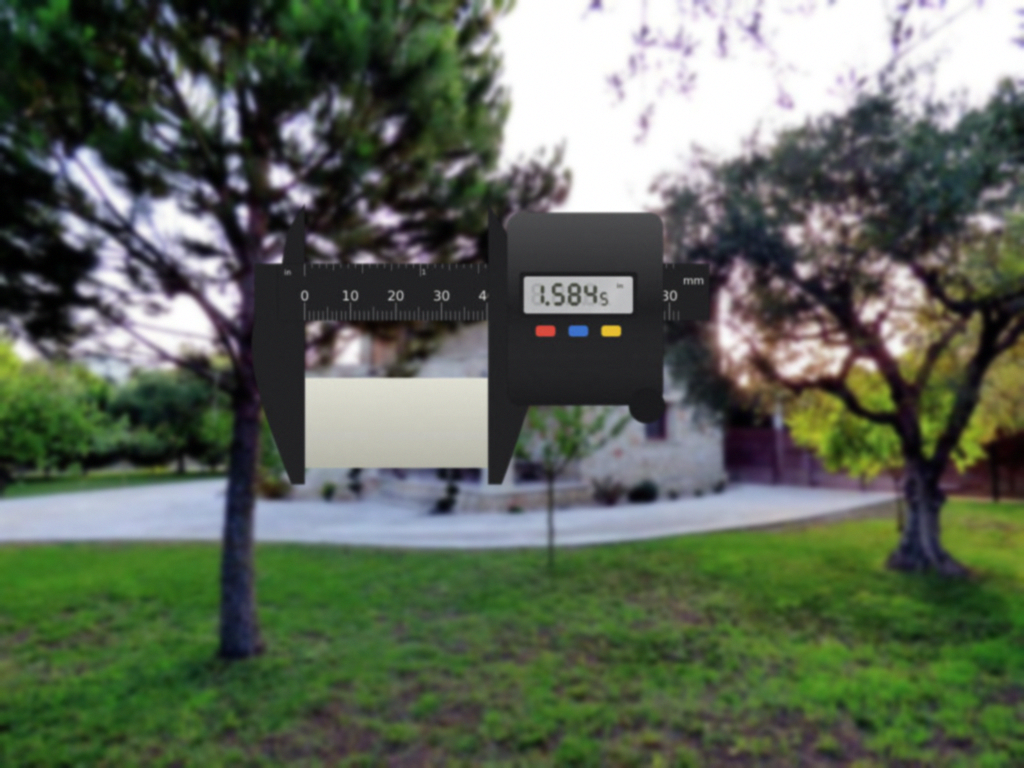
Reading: 1.5845 in
